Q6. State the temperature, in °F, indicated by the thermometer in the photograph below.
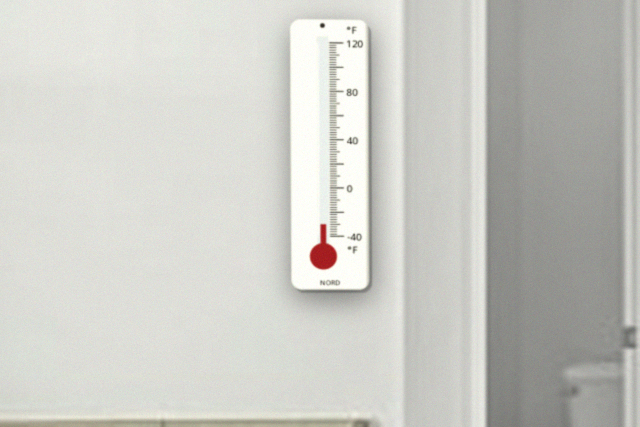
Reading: -30 °F
